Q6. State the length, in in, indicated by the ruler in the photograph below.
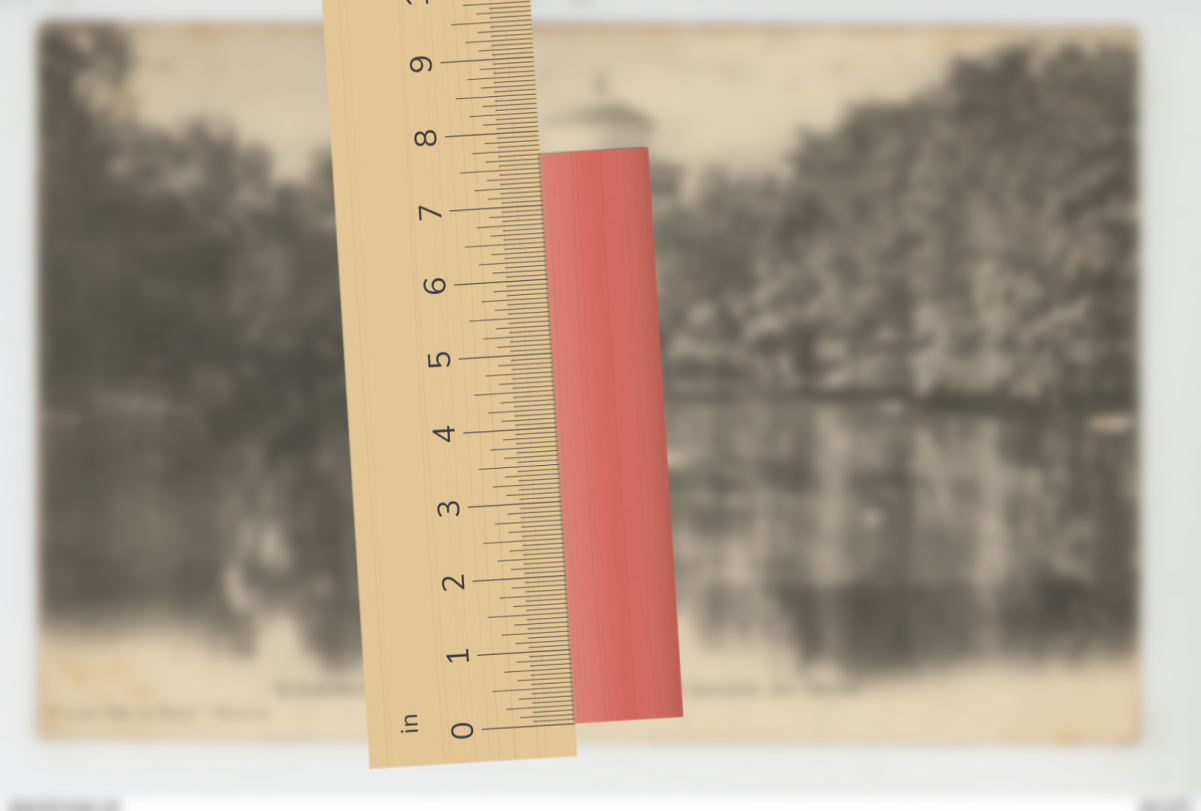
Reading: 7.6875 in
